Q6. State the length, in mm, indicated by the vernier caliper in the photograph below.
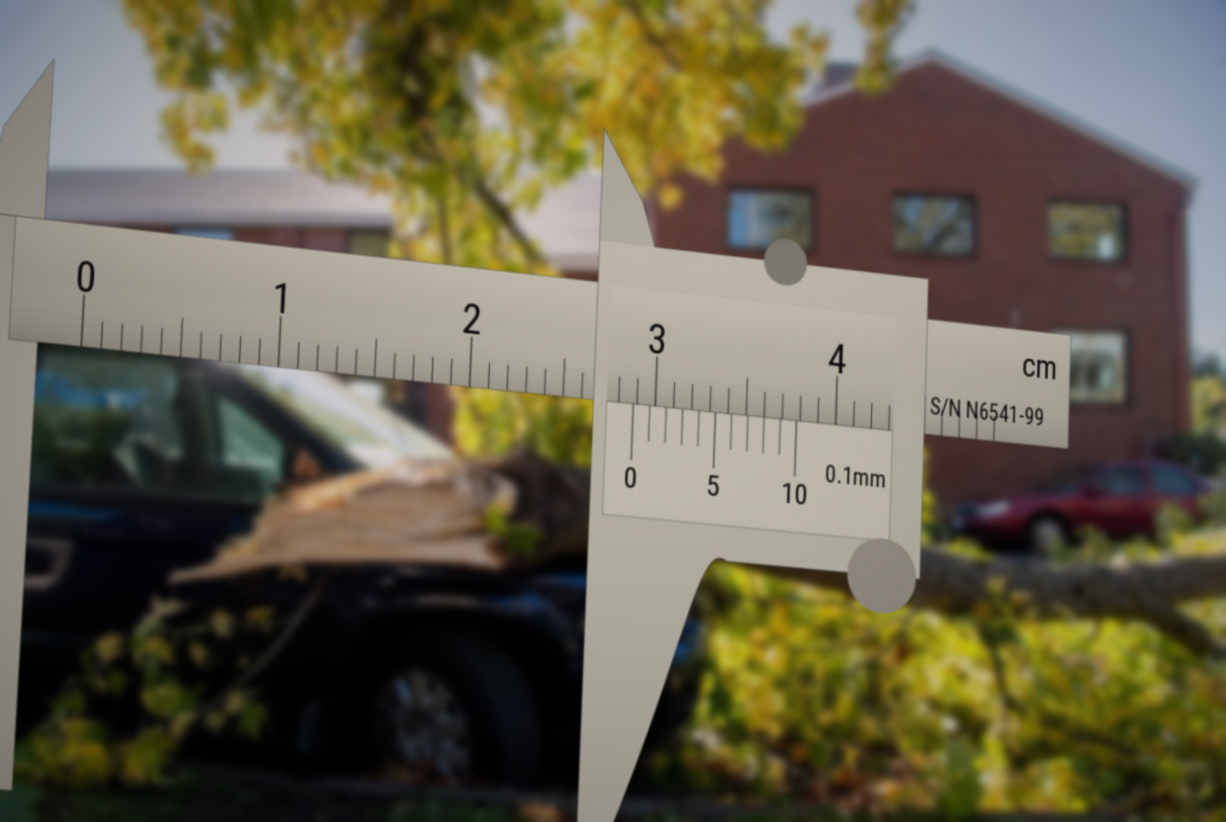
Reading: 28.8 mm
